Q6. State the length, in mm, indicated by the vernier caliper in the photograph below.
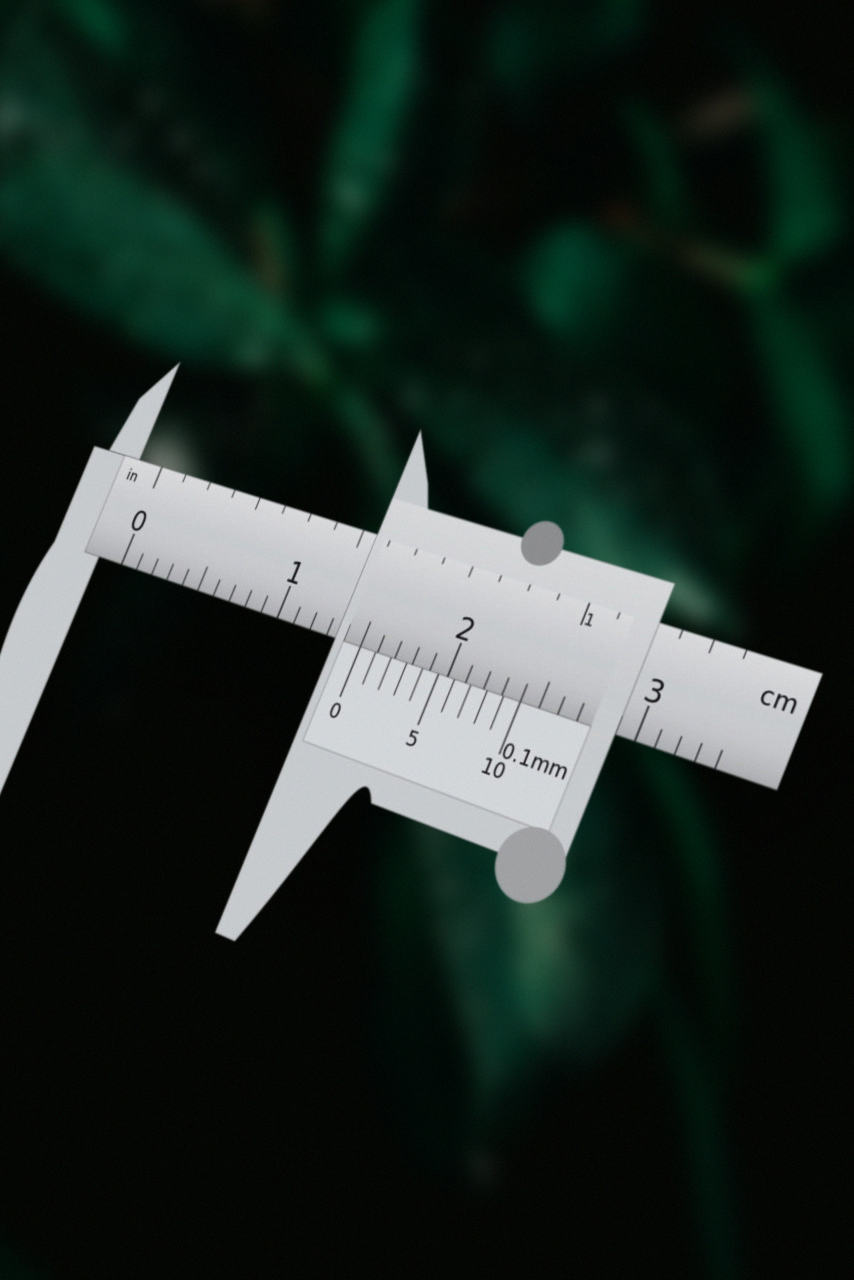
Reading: 15.0 mm
